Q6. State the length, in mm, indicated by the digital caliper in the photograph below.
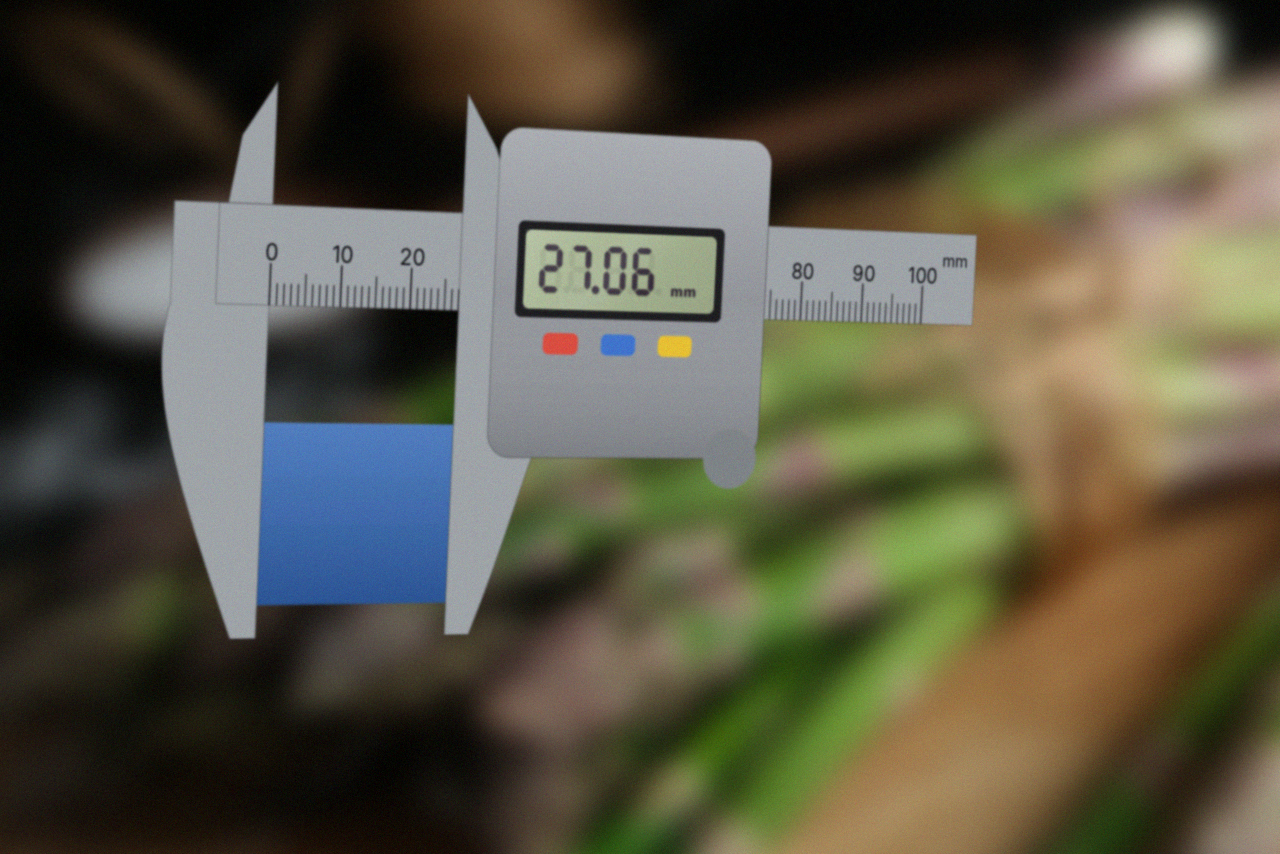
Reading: 27.06 mm
